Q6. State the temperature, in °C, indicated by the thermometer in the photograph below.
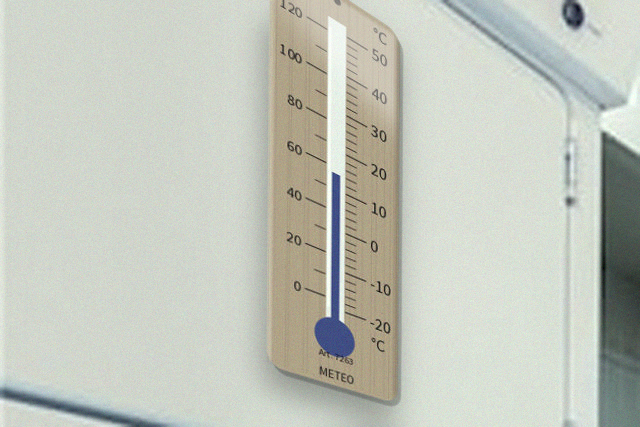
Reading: 14 °C
